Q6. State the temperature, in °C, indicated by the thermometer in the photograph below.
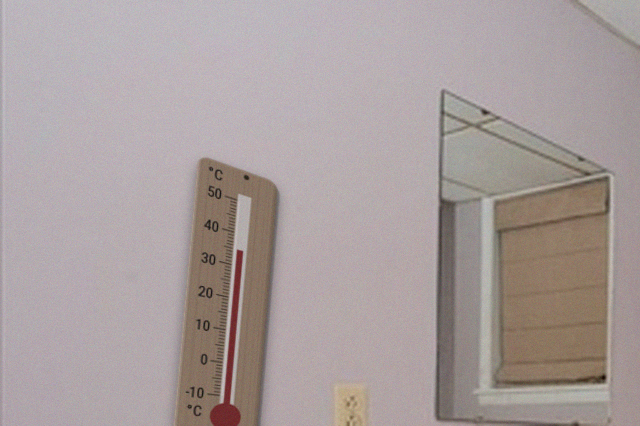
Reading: 35 °C
